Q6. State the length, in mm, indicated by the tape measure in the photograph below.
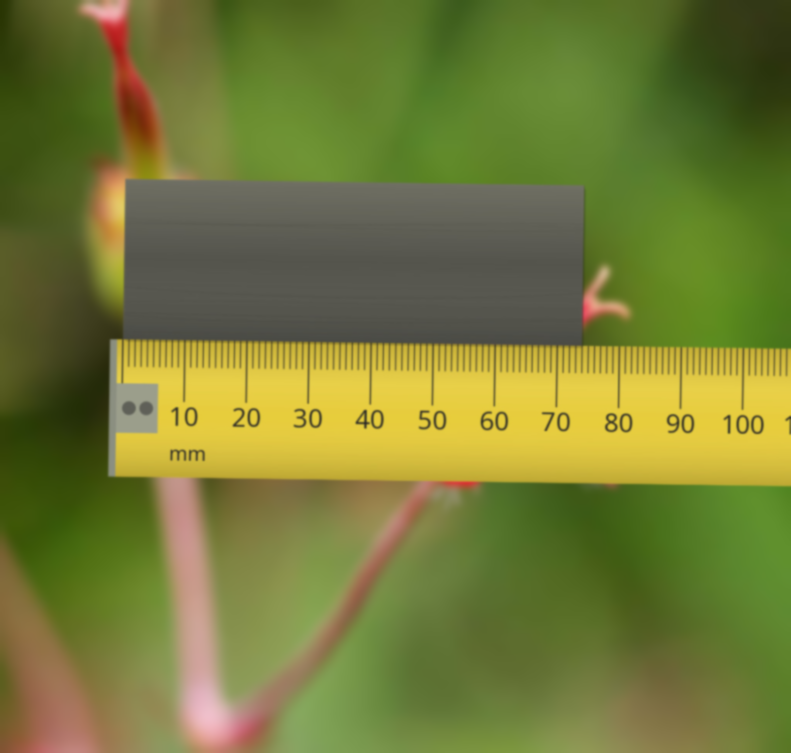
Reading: 74 mm
